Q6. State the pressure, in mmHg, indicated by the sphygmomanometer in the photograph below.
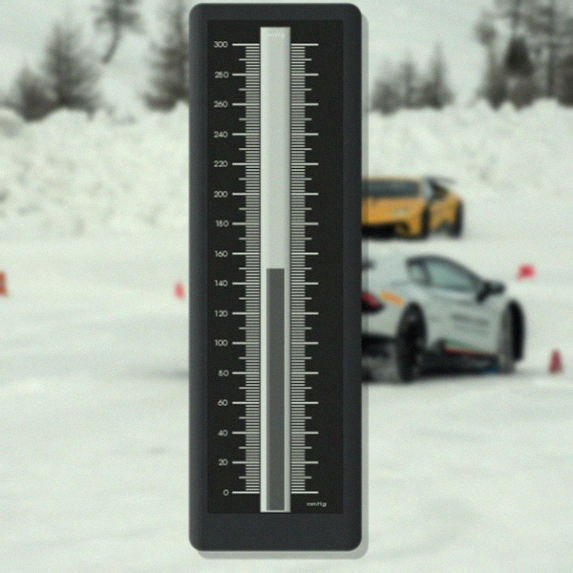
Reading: 150 mmHg
